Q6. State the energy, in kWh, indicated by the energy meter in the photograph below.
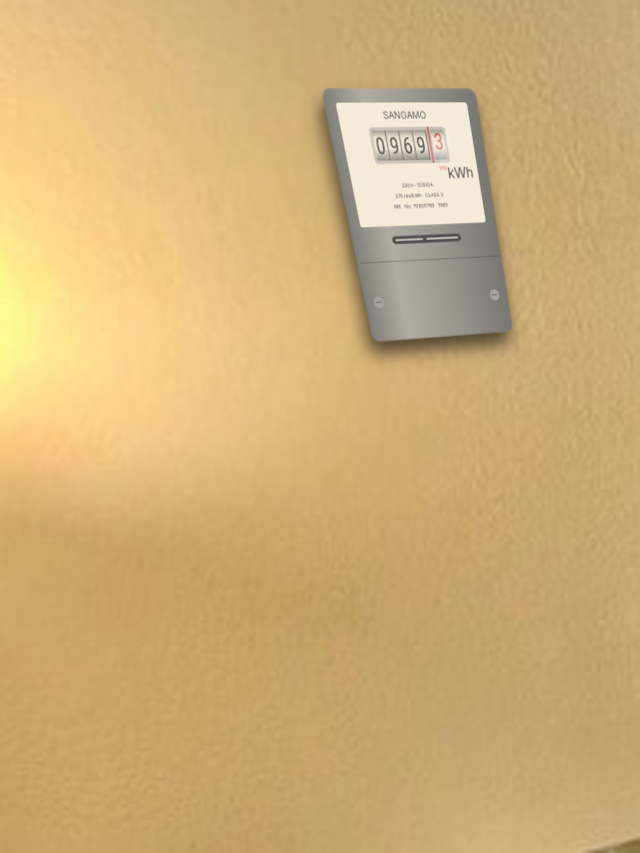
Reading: 969.3 kWh
